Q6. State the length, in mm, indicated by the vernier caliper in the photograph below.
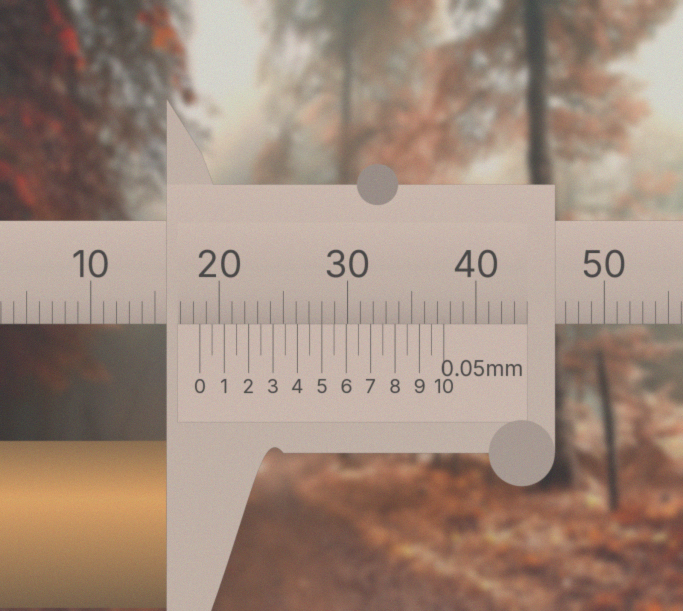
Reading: 18.5 mm
